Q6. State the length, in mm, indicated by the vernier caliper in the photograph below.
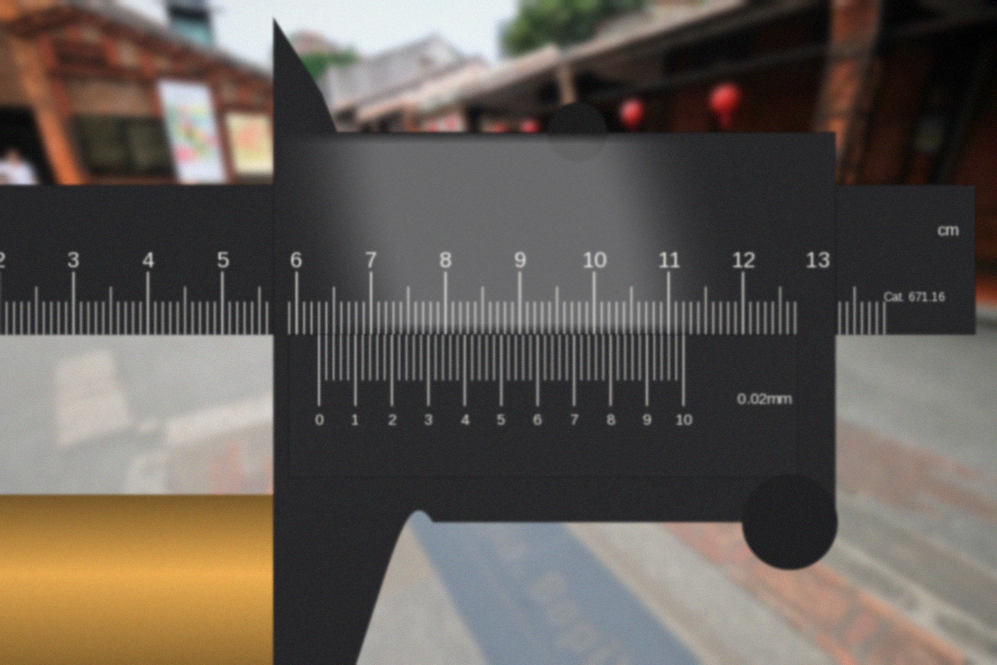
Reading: 63.0 mm
